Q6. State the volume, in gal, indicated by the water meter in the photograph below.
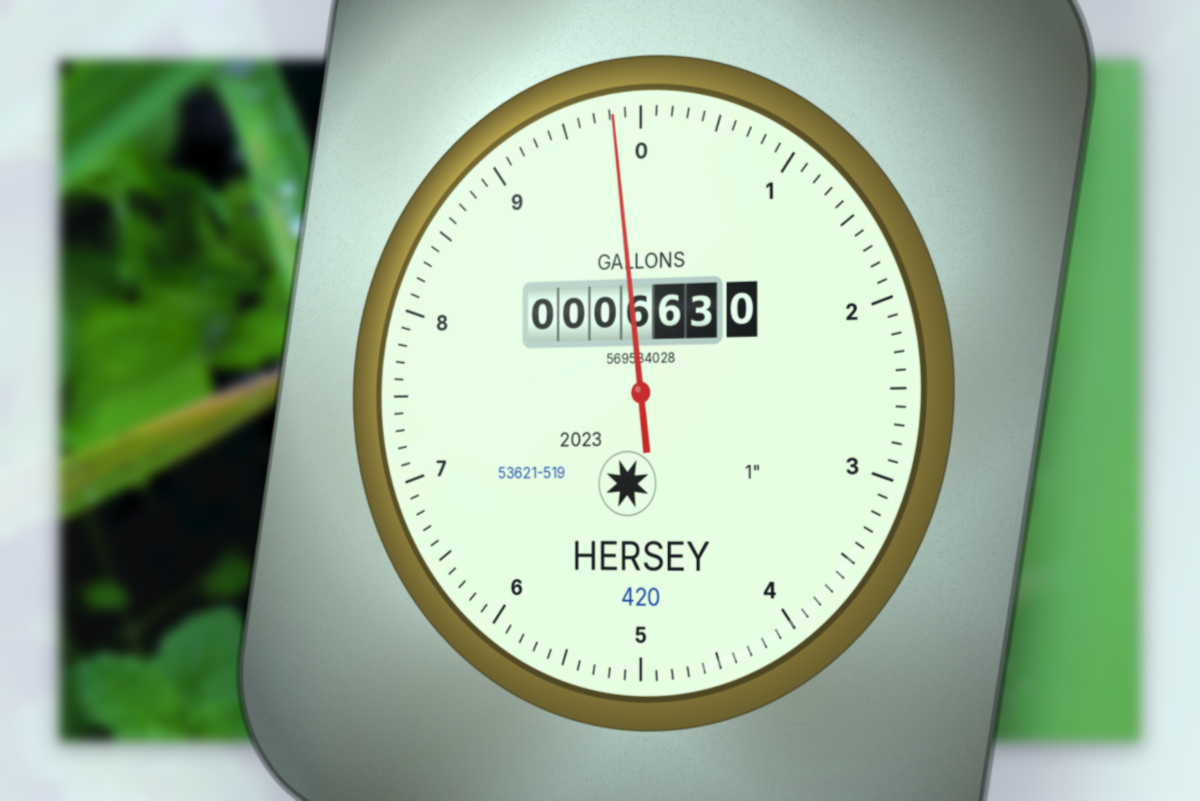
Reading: 6629.8 gal
